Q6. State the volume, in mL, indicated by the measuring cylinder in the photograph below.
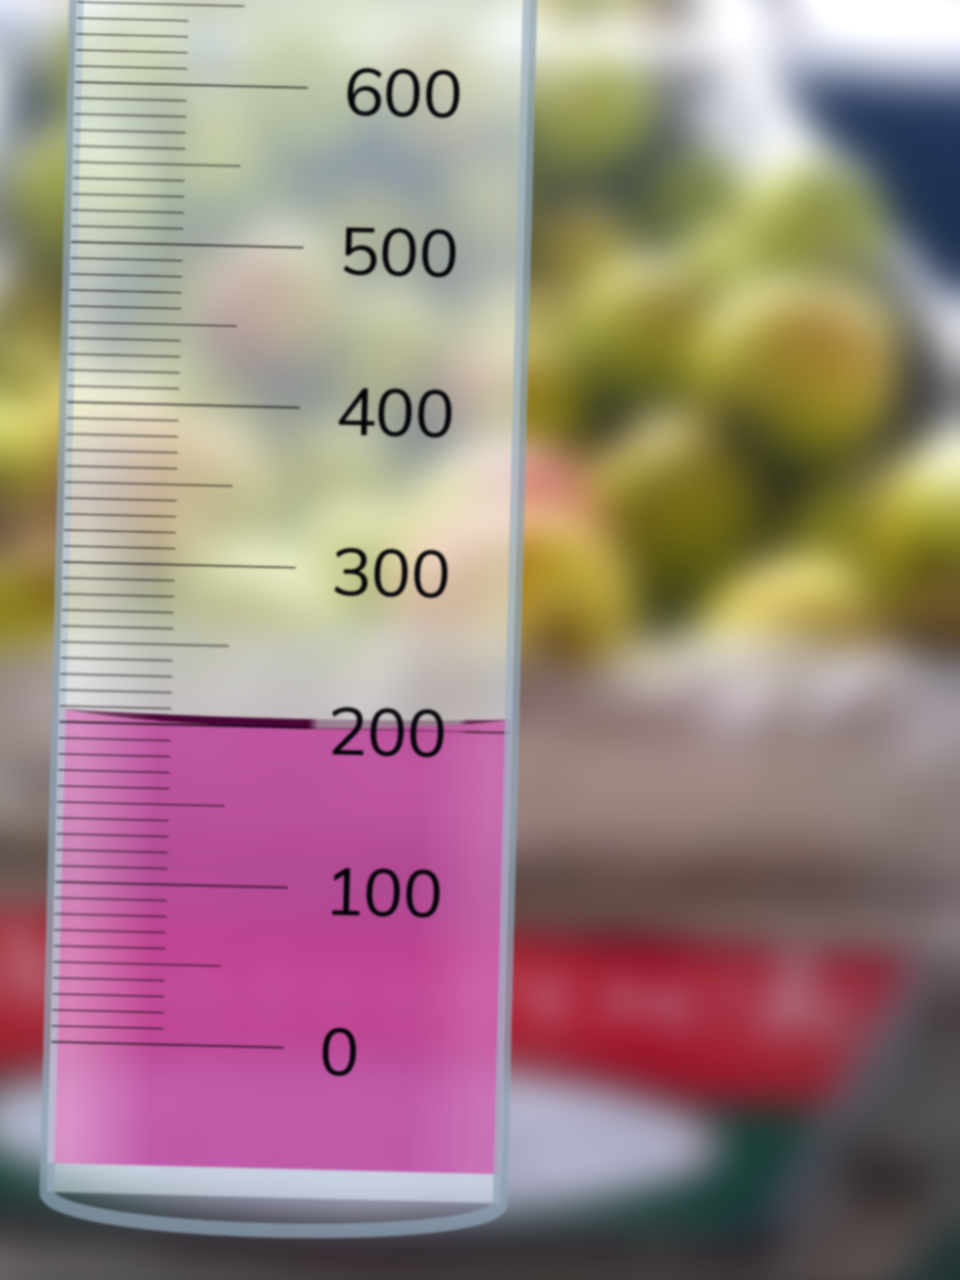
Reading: 200 mL
